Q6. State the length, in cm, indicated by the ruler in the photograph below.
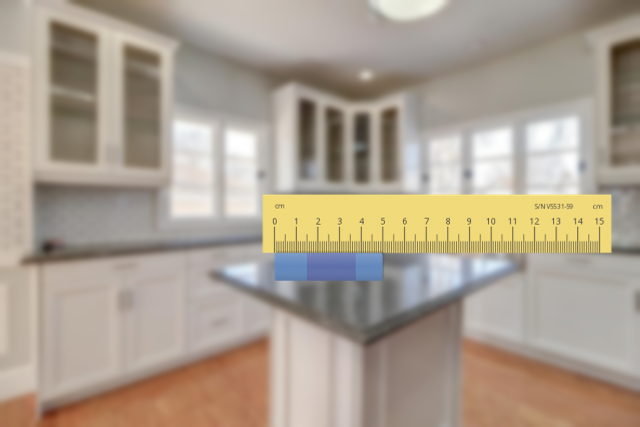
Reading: 5 cm
